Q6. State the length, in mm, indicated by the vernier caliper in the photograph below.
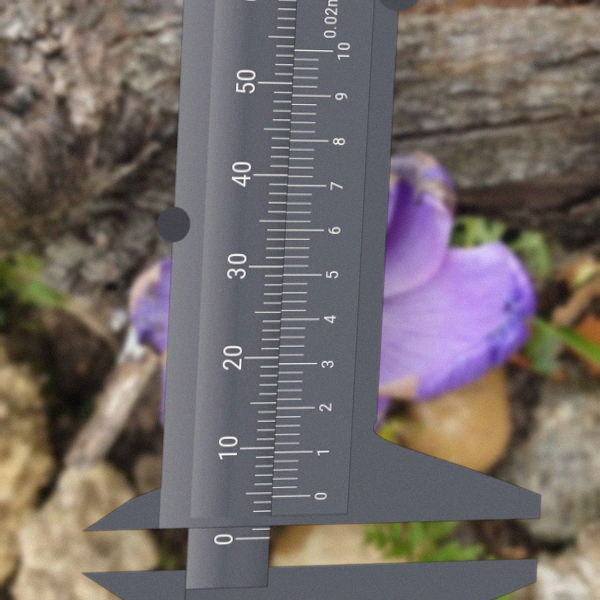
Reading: 4.6 mm
